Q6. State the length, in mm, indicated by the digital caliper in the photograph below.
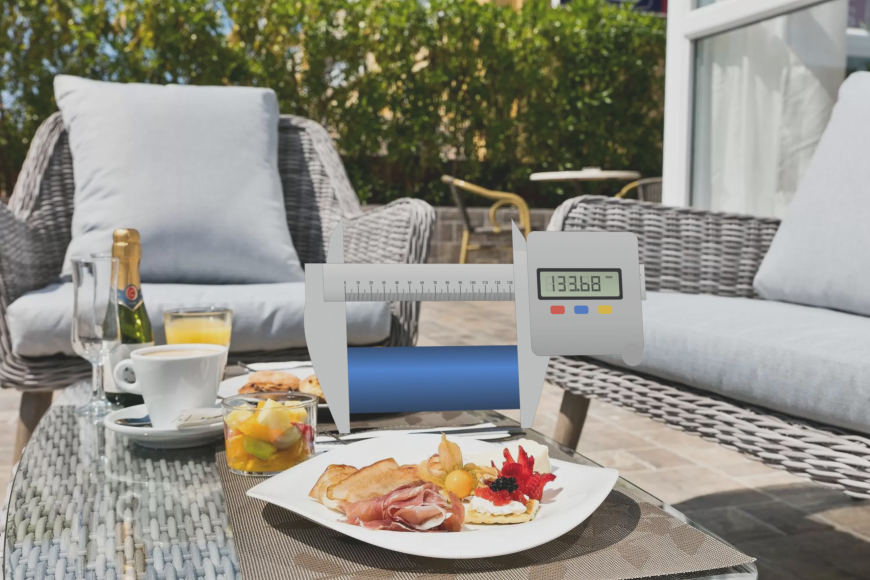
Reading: 133.68 mm
